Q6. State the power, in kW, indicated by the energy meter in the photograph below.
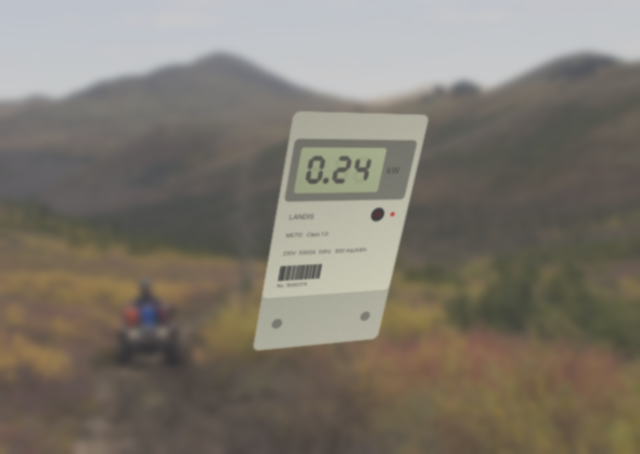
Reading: 0.24 kW
